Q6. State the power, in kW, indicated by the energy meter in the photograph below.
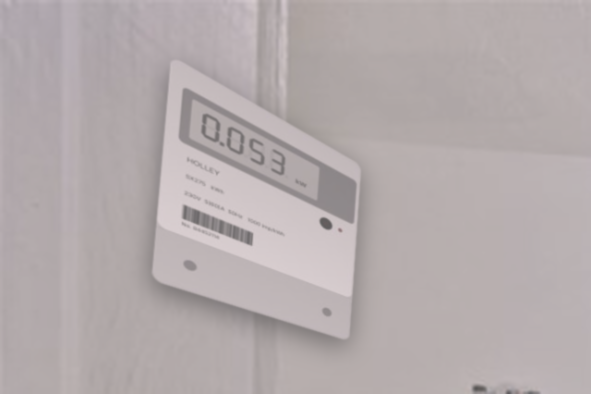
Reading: 0.053 kW
